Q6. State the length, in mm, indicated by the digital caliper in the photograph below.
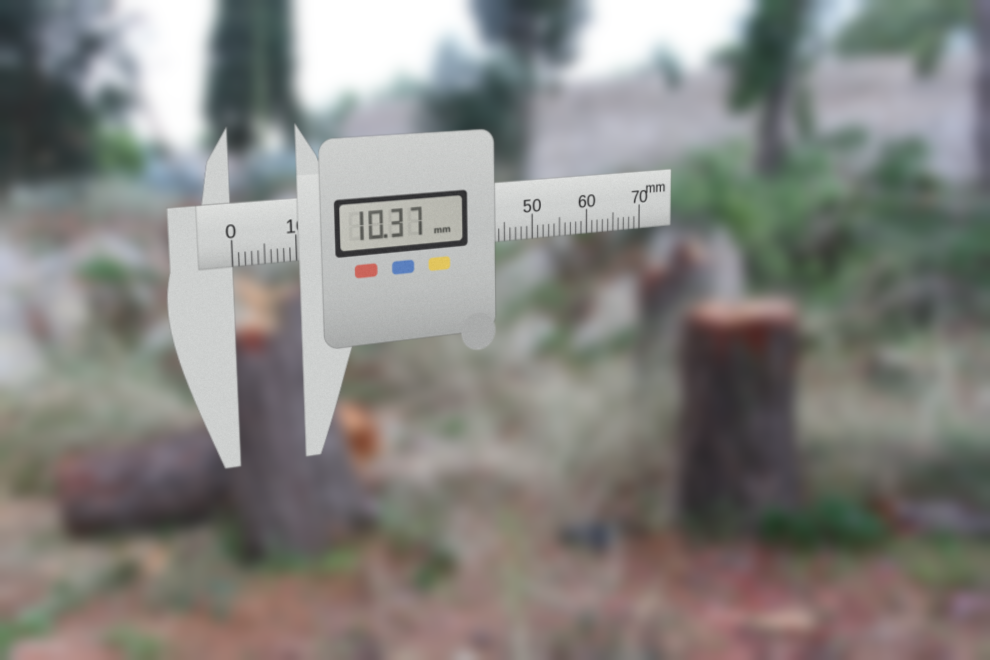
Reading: 10.37 mm
